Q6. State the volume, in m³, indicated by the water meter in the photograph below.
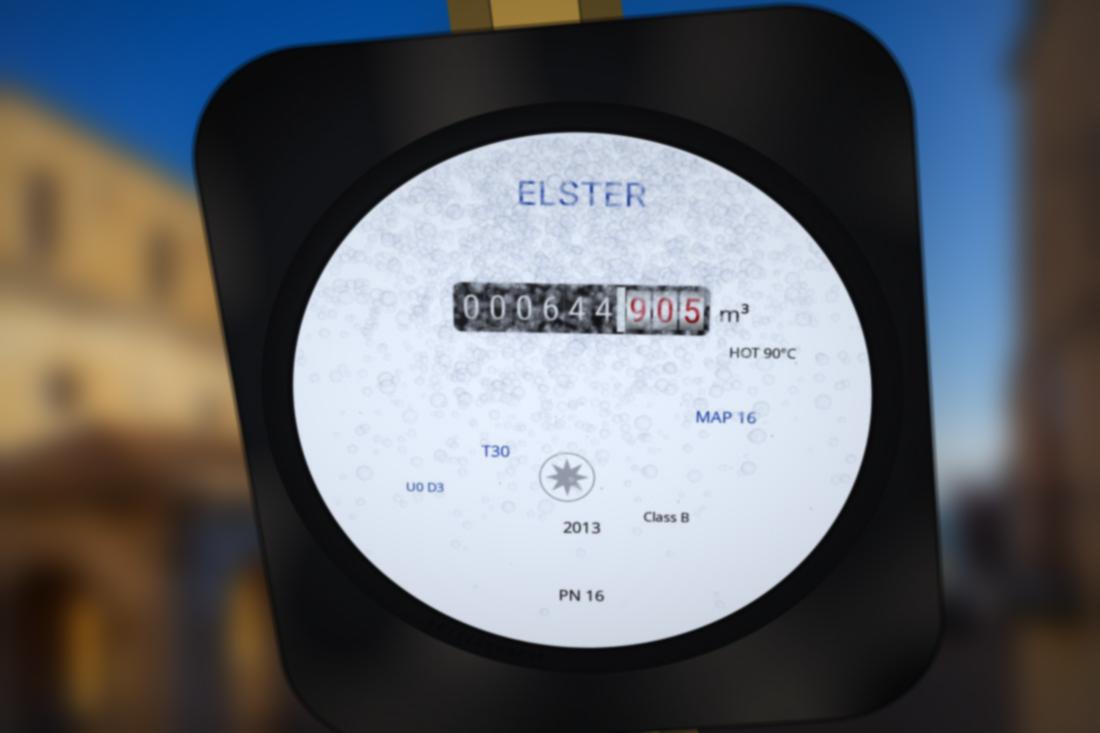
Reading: 644.905 m³
